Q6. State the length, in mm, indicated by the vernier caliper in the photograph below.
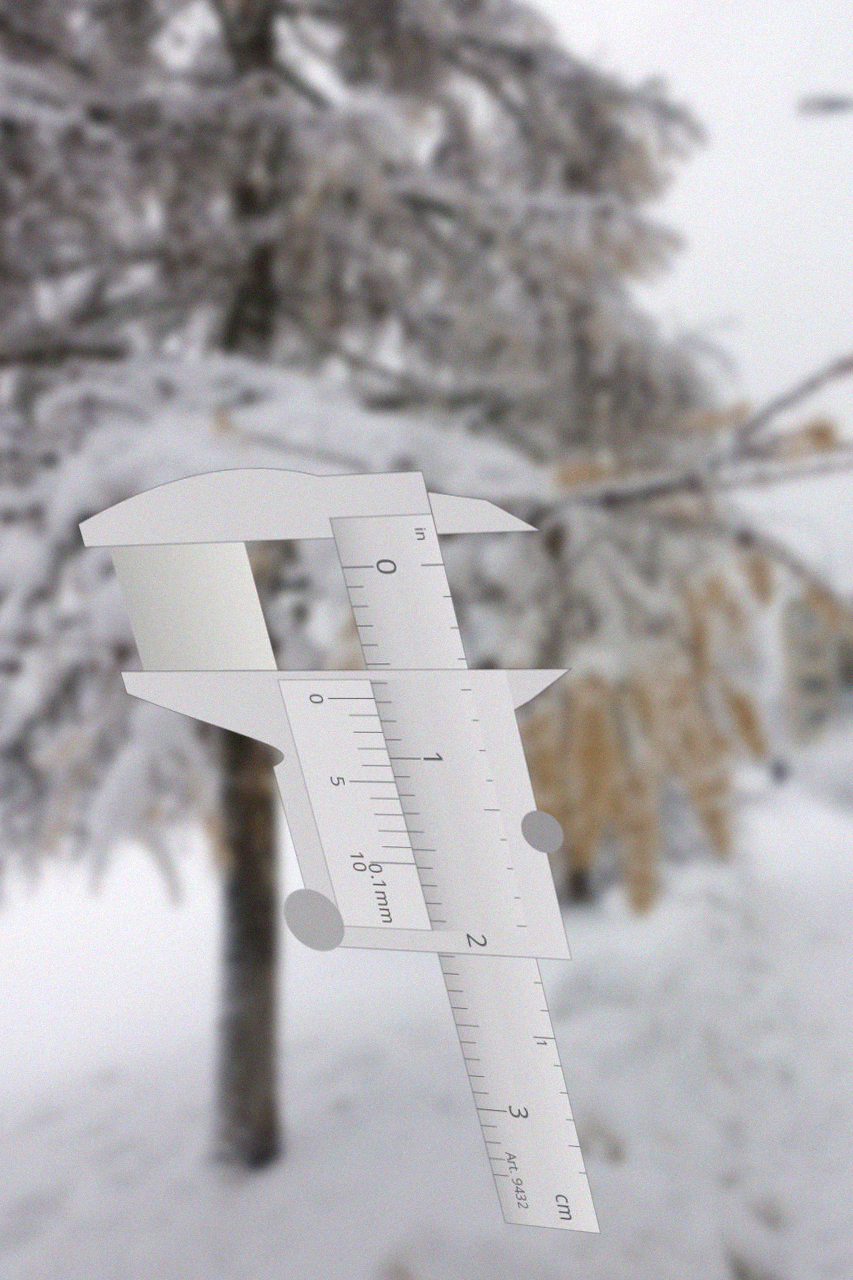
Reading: 6.8 mm
